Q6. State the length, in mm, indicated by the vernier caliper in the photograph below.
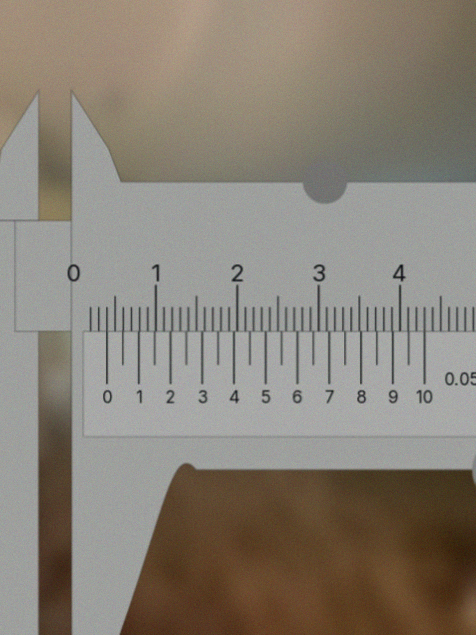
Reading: 4.0 mm
